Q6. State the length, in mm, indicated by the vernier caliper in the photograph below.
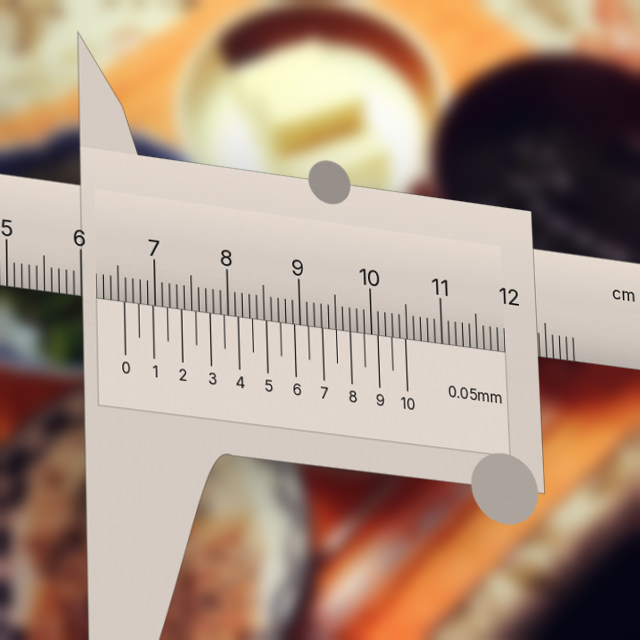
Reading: 65.8 mm
